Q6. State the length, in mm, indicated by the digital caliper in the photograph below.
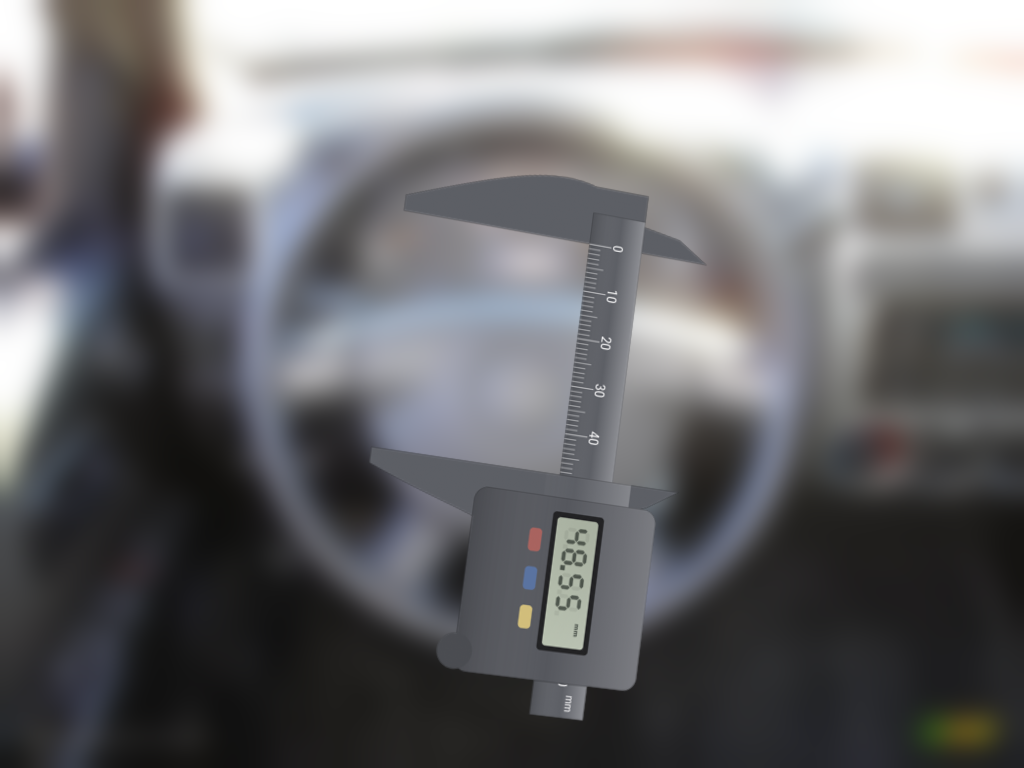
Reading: 48.55 mm
